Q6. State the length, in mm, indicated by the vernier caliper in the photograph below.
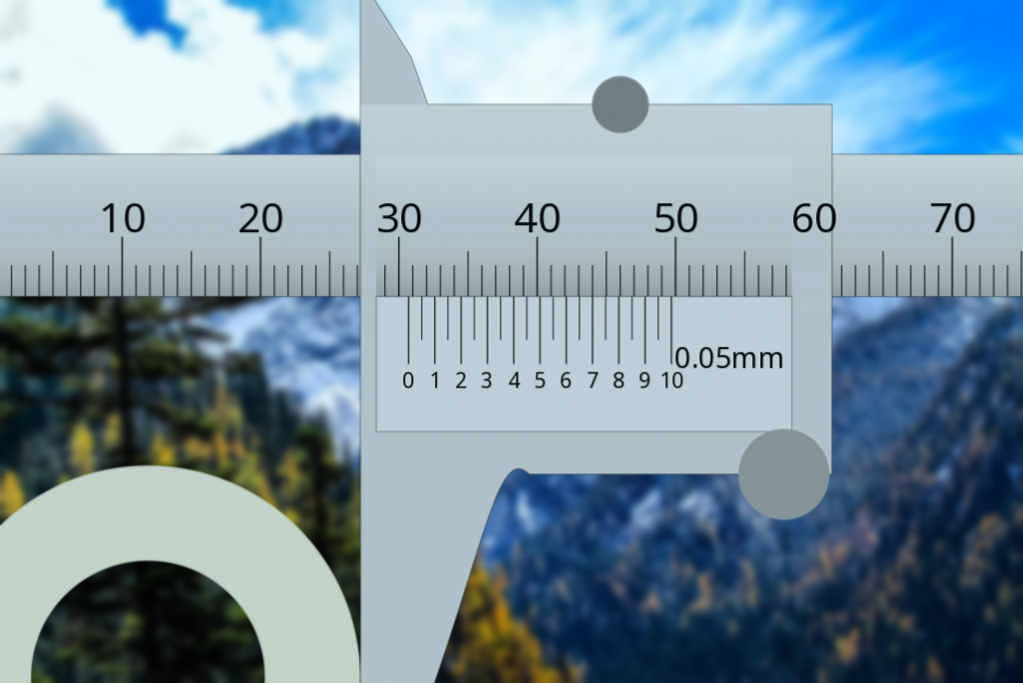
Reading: 30.7 mm
